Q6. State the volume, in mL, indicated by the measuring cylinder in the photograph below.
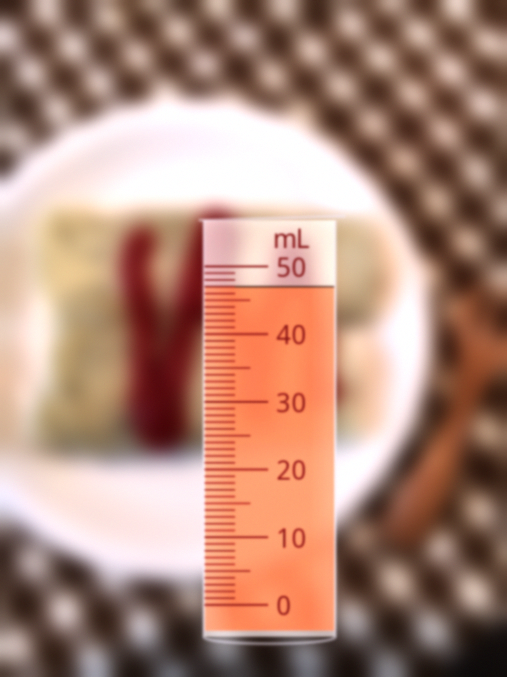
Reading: 47 mL
